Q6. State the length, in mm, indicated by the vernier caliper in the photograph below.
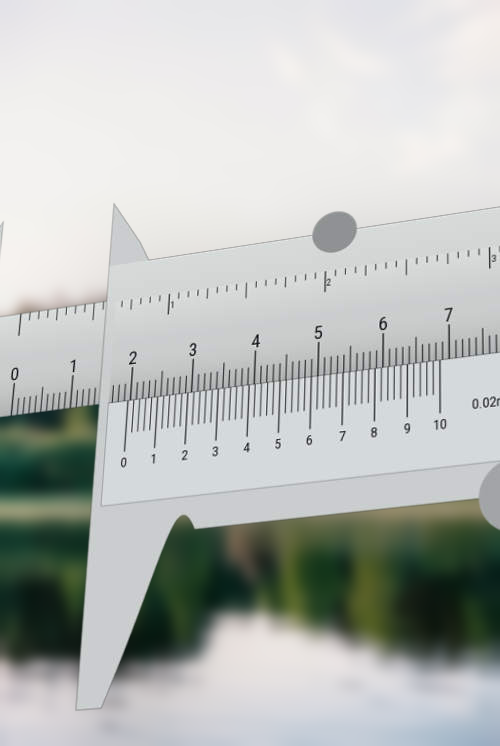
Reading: 19.6 mm
